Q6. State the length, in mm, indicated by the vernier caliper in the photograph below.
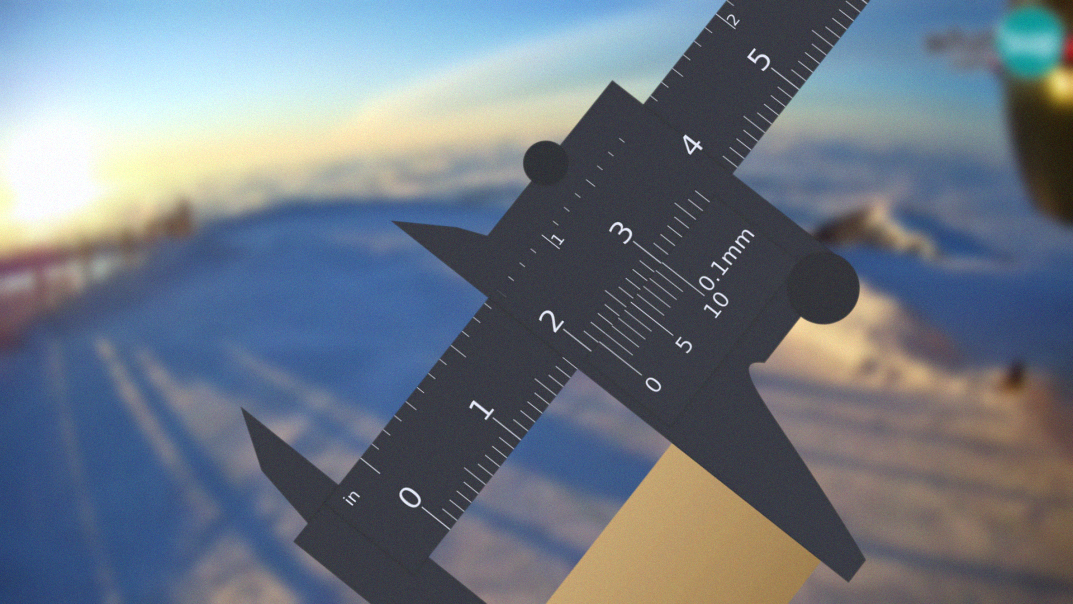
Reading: 21.1 mm
